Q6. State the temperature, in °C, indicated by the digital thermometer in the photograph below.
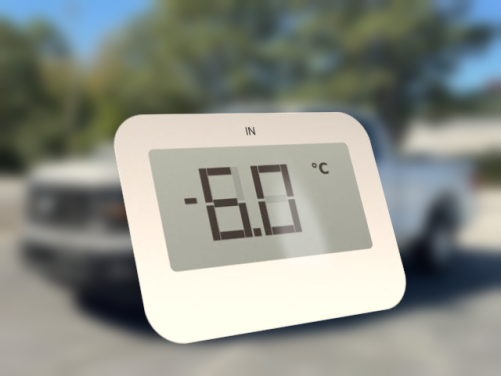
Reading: -6.0 °C
